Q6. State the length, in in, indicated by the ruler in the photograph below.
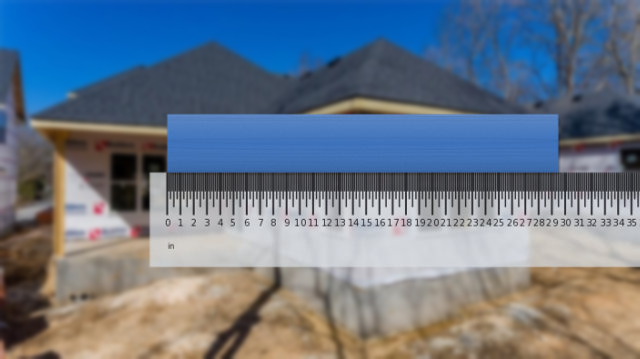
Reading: 29.5 in
